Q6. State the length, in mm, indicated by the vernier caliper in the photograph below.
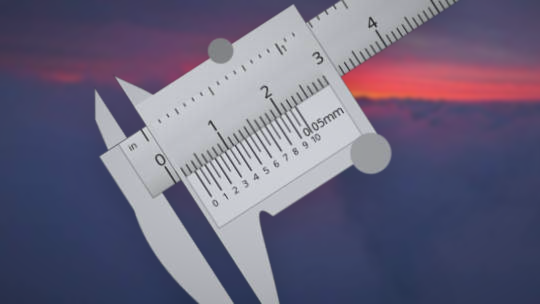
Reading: 3.6 mm
